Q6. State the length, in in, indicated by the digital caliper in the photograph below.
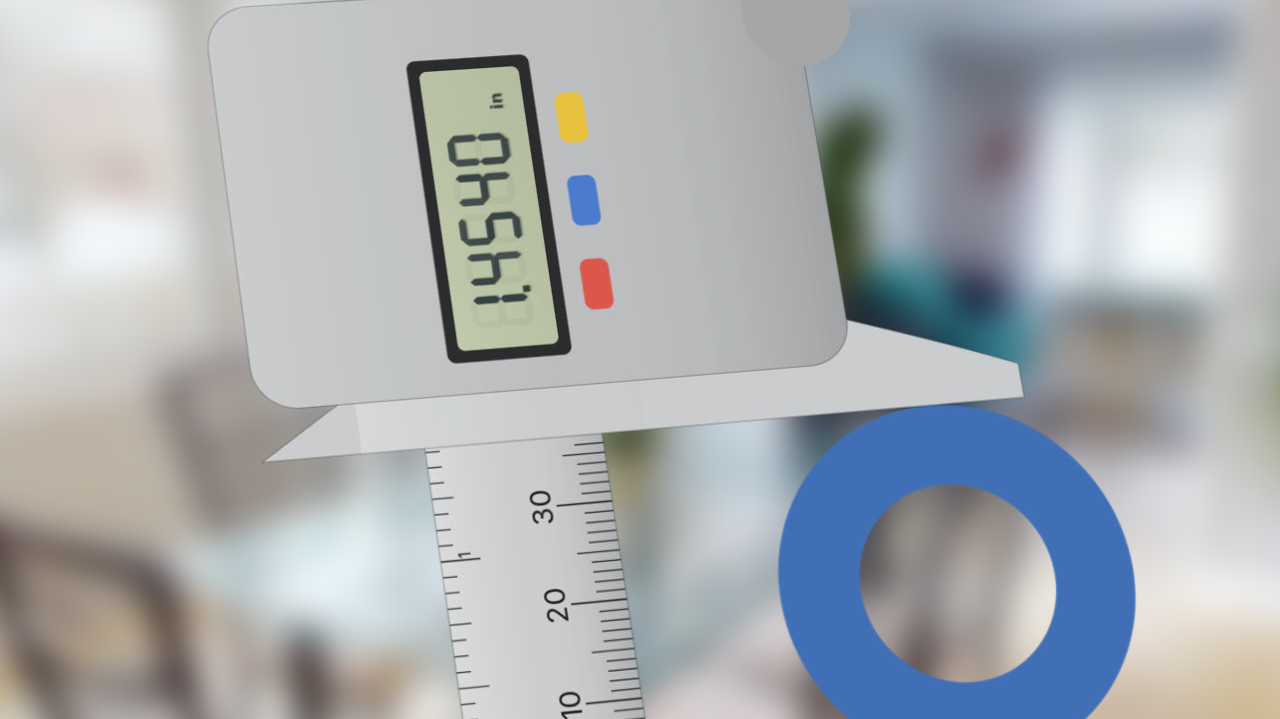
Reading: 1.4540 in
